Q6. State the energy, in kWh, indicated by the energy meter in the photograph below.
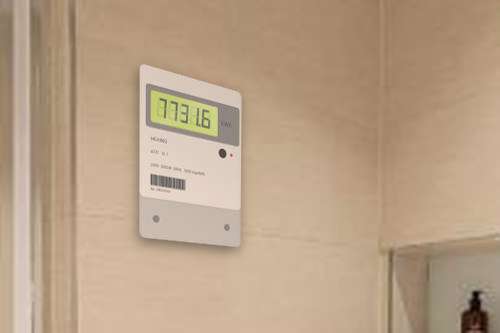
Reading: 7731.6 kWh
